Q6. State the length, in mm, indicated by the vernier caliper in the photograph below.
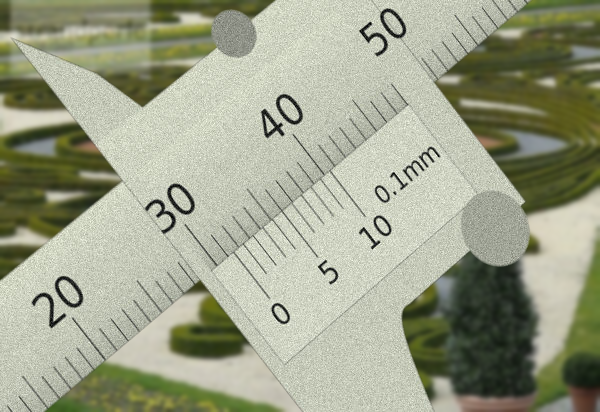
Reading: 31.5 mm
